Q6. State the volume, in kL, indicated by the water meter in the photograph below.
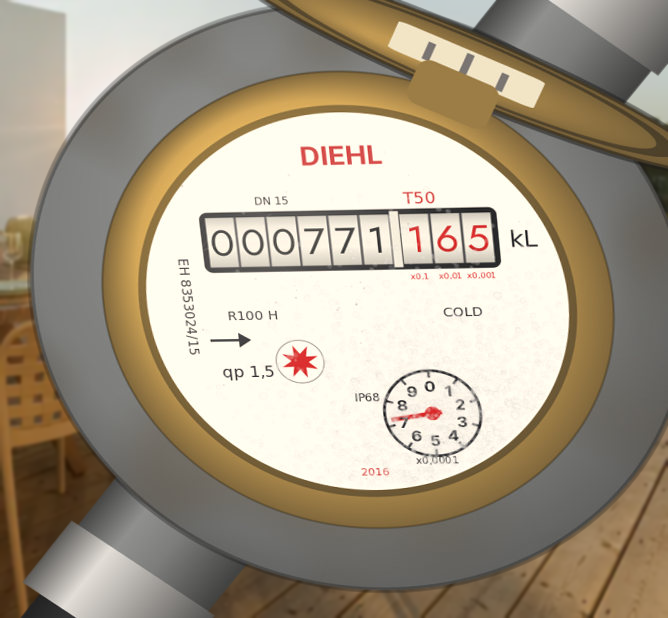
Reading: 771.1657 kL
